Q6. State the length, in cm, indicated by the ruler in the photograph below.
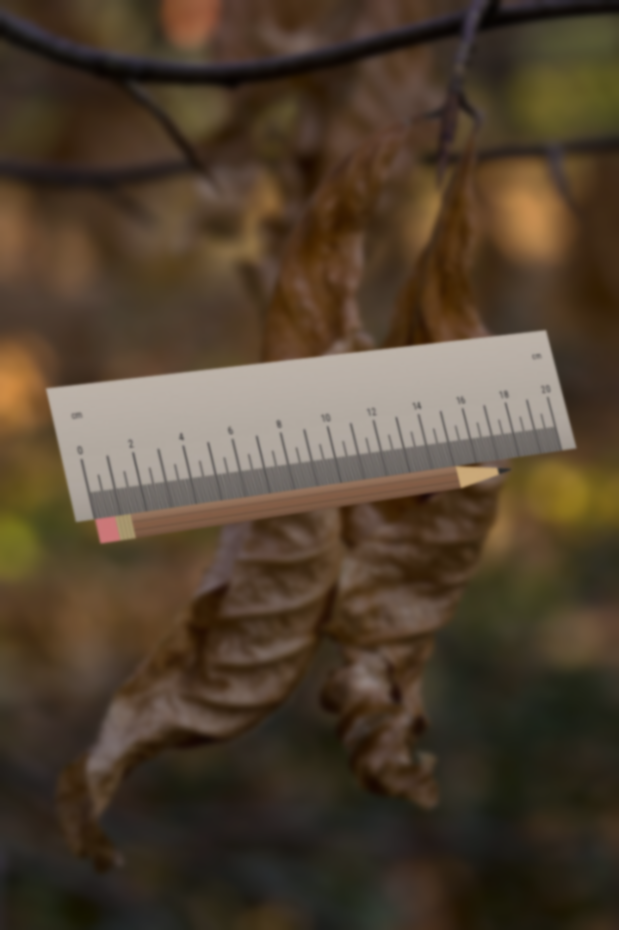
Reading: 17.5 cm
